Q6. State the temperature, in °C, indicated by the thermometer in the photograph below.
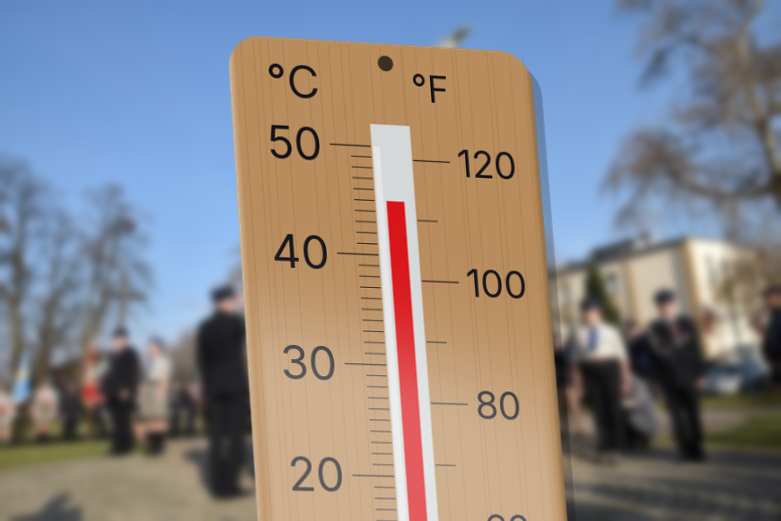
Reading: 45 °C
